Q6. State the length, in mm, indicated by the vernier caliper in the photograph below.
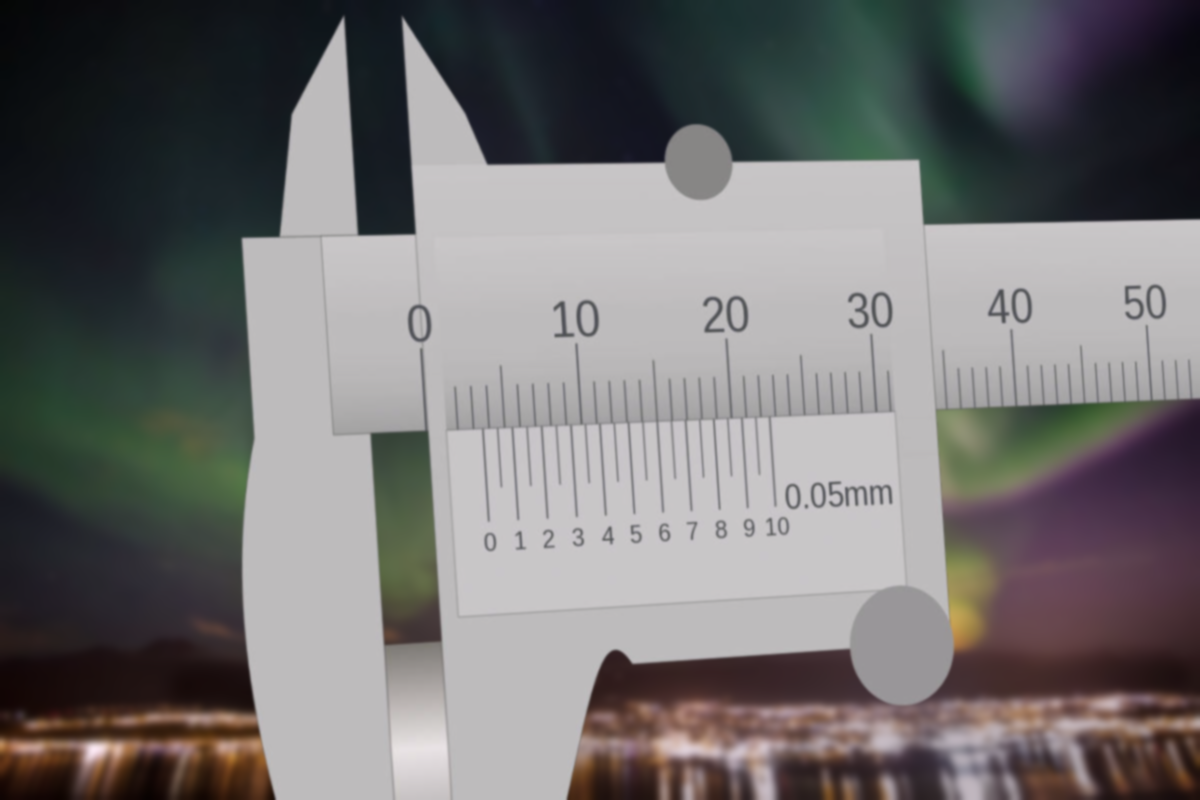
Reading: 3.6 mm
